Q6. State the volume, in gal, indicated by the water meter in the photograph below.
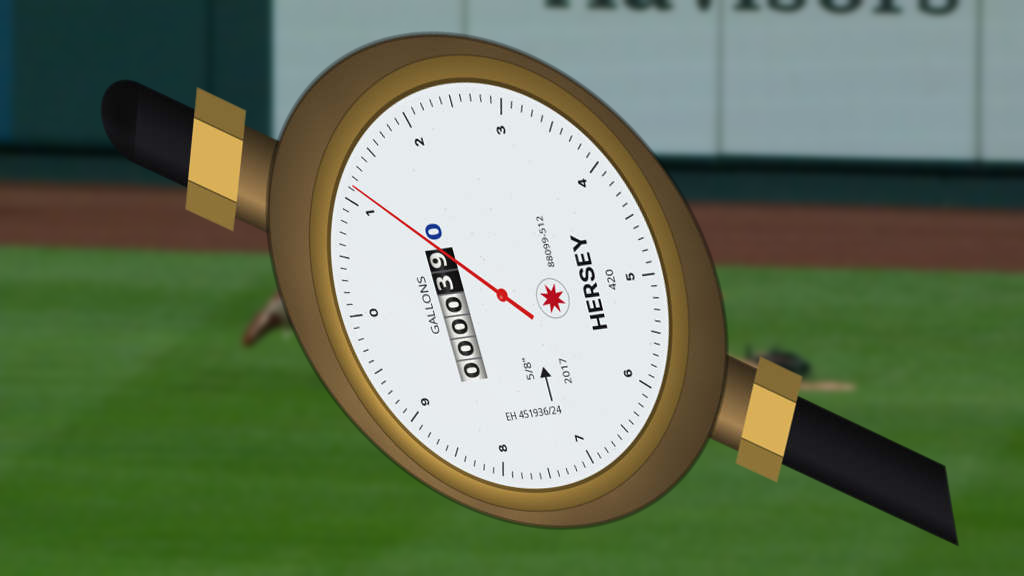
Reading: 391.1 gal
